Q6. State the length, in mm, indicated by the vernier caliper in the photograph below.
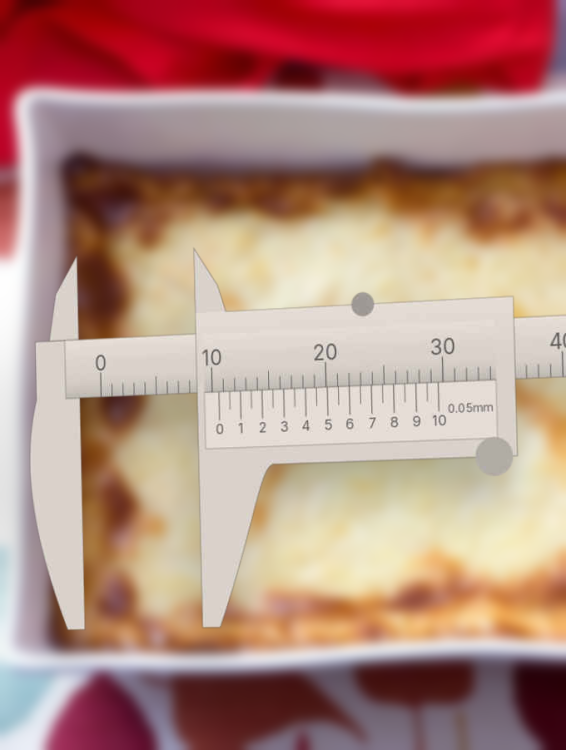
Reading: 10.6 mm
